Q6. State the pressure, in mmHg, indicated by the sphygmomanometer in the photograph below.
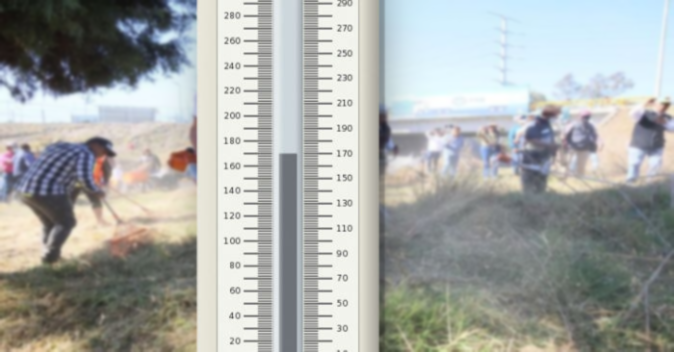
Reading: 170 mmHg
